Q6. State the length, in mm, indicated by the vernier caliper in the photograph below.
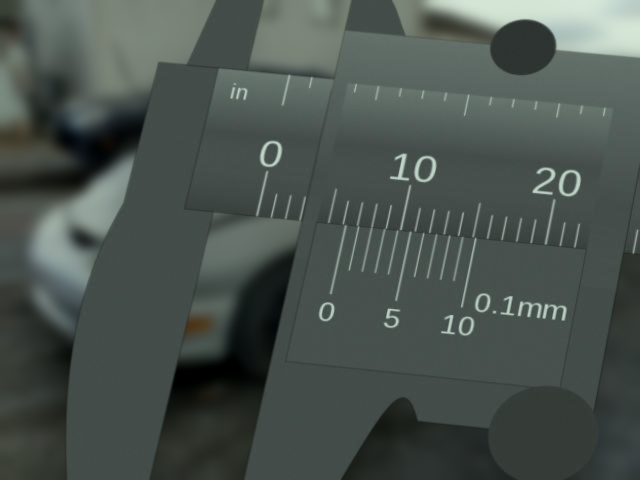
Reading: 6.2 mm
